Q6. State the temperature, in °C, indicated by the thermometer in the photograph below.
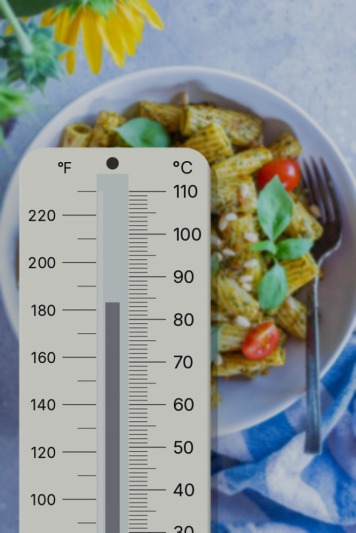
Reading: 84 °C
